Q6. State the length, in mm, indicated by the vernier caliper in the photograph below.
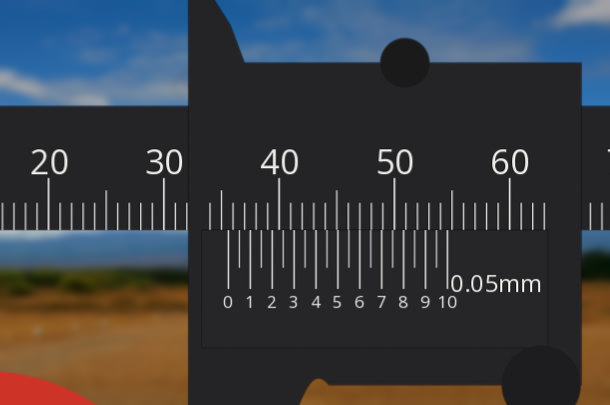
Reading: 35.6 mm
